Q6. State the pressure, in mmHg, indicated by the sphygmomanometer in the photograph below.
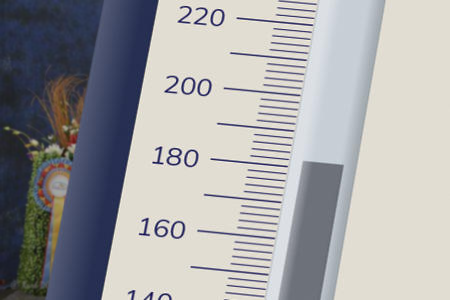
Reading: 182 mmHg
